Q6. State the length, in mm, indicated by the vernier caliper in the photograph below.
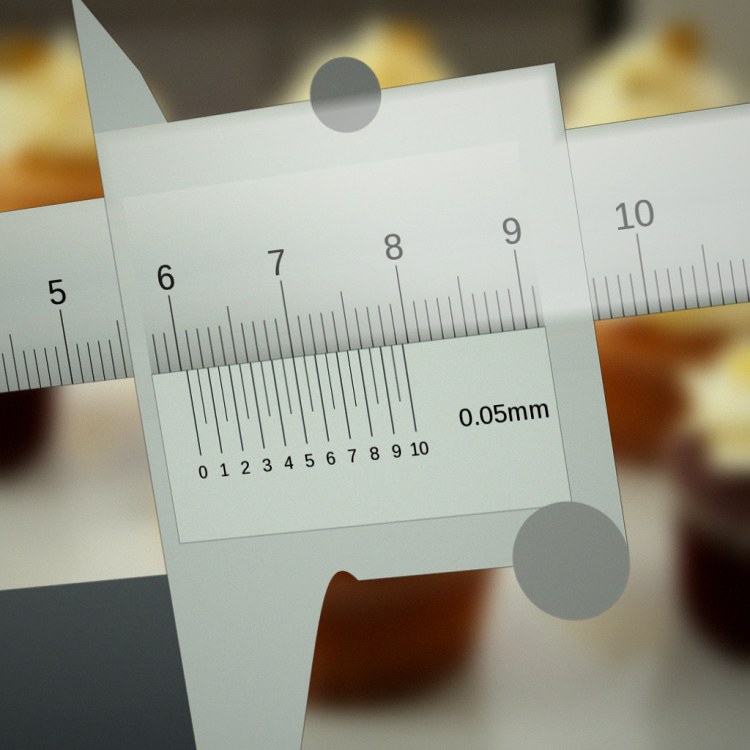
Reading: 60.5 mm
